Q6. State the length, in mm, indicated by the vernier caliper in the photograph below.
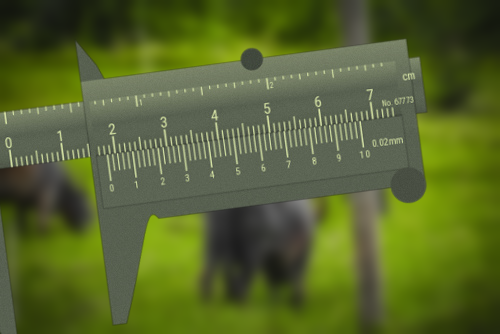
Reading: 18.5 mm
